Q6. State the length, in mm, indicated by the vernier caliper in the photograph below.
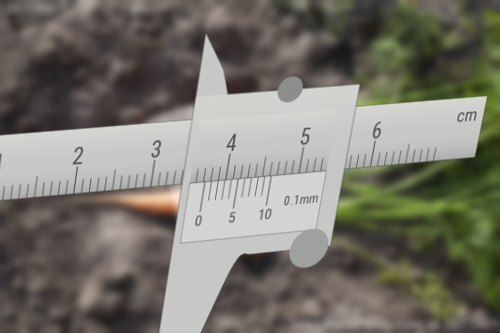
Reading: 37.2 mm
